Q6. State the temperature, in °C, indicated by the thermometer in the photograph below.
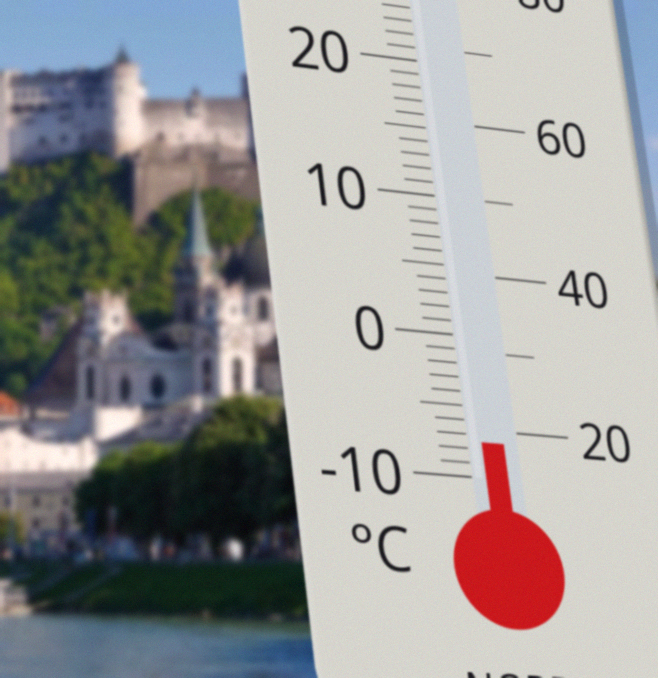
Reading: -7.5 °C
